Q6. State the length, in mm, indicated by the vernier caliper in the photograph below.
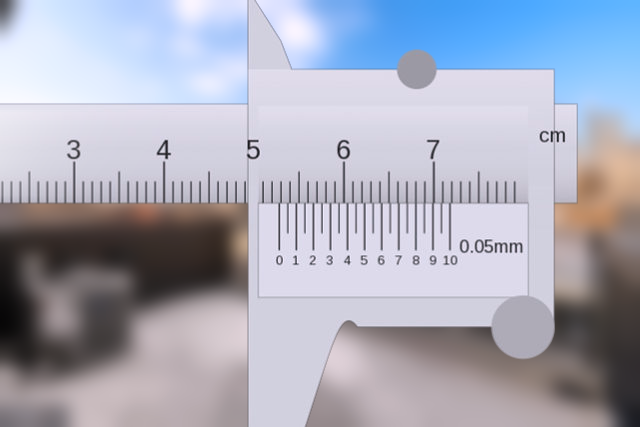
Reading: 52.8 mm
